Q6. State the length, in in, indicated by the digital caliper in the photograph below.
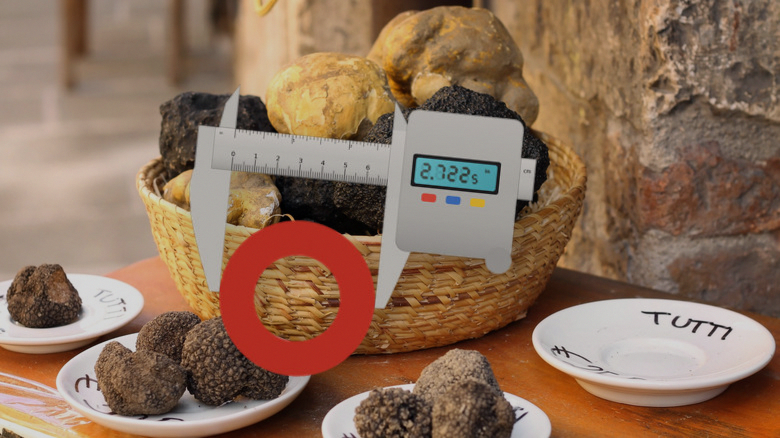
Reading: 2.7225 in
